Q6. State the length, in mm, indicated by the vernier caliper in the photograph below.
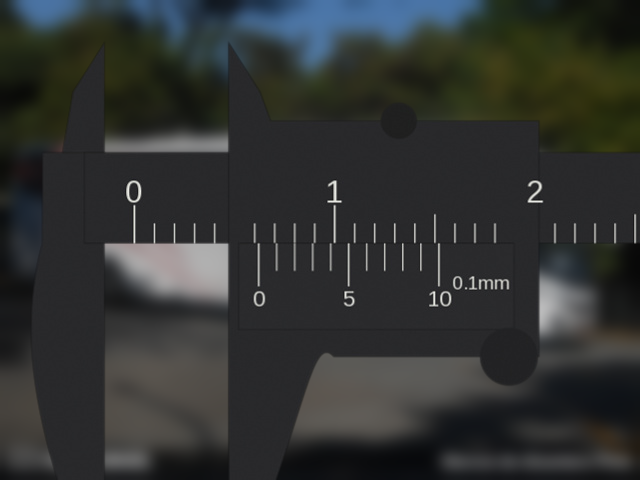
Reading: 6.2 mm
